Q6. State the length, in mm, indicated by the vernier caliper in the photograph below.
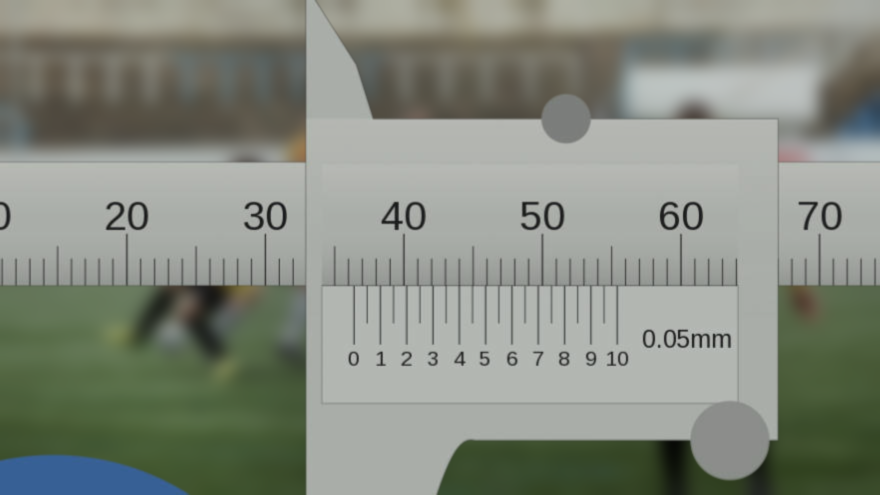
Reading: 36.4 mm
